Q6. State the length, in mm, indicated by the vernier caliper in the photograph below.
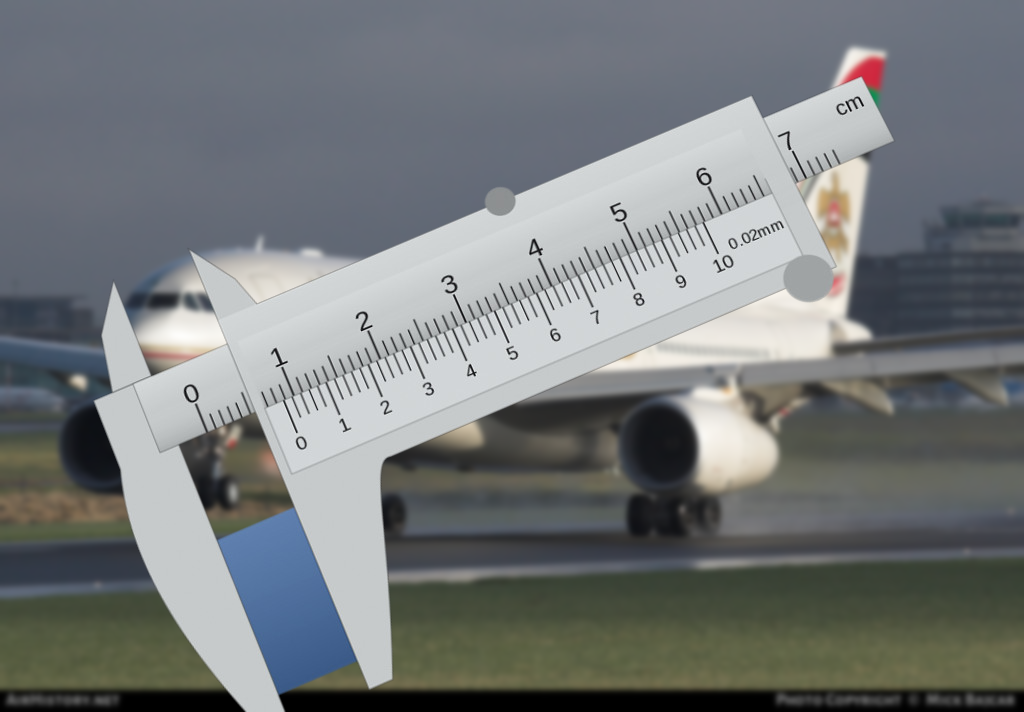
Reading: 8.8 mm
